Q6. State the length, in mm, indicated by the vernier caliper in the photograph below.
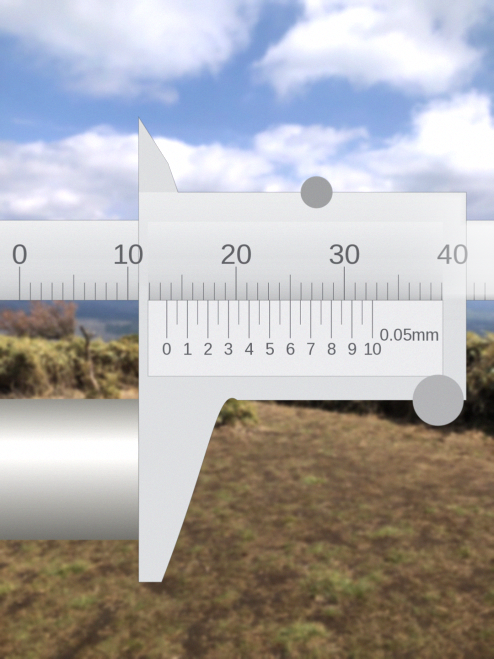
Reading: 13.6 mm
